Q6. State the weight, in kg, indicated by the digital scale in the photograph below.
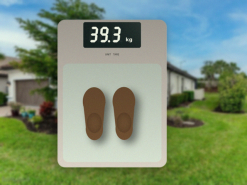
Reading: 39.3 kg
